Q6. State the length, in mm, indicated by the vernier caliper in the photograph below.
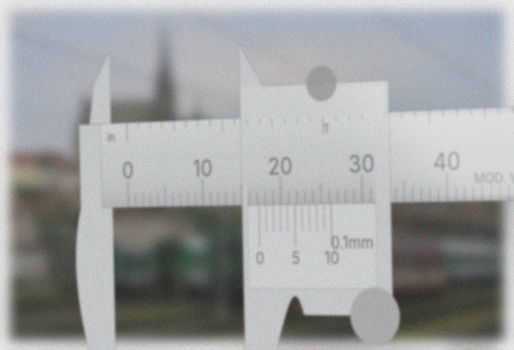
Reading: 17.2 mm
